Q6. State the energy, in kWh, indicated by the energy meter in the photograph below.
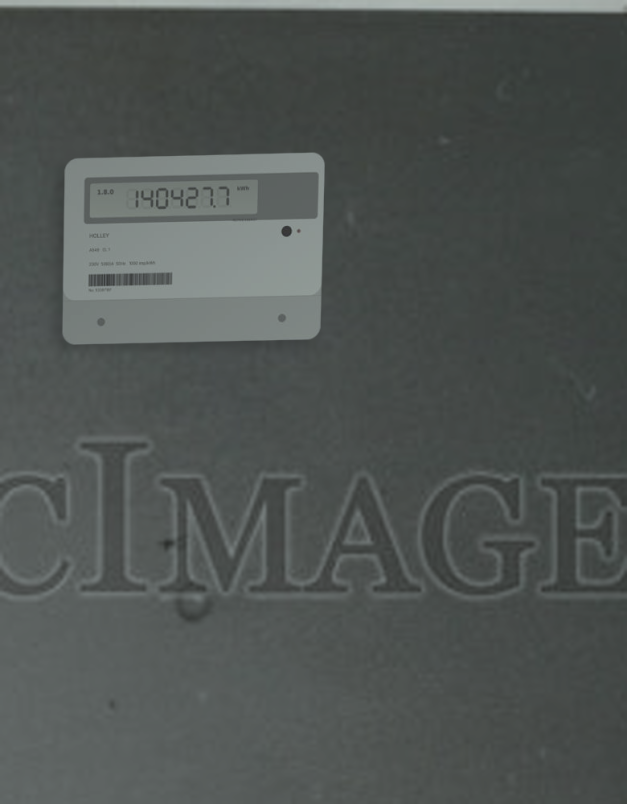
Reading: 140427.7 kWh
